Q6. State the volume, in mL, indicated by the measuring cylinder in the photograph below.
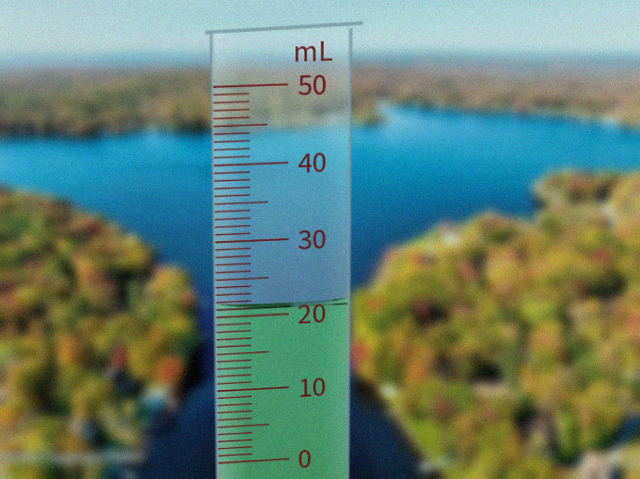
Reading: 21 mL
